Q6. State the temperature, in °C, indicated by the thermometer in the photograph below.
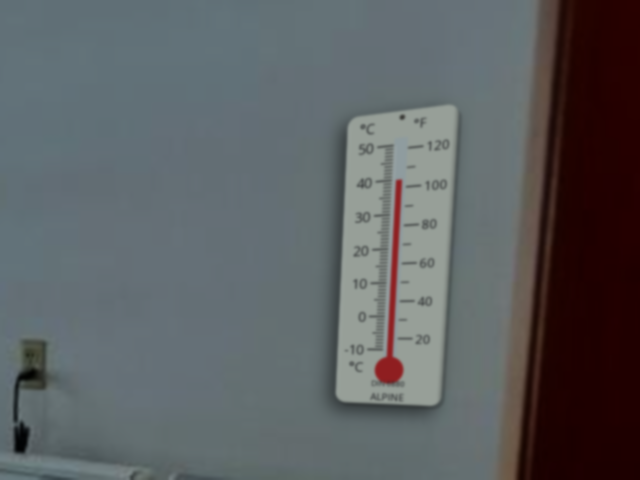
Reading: 40 °C
